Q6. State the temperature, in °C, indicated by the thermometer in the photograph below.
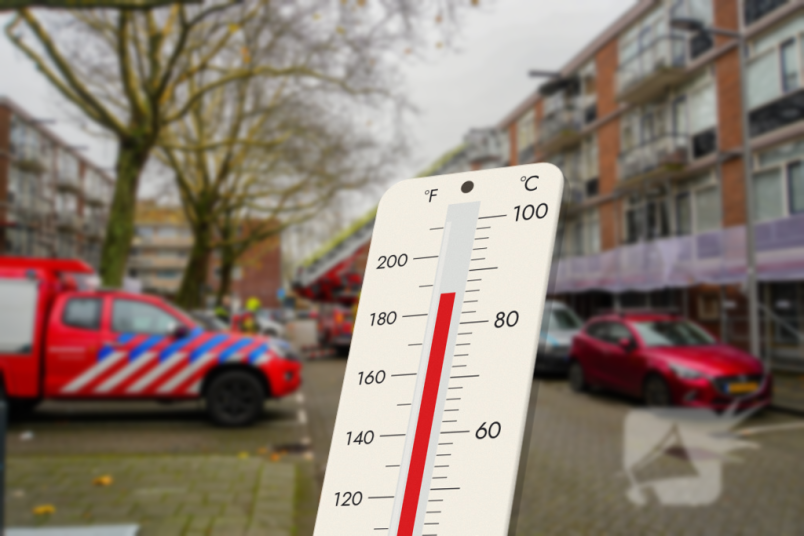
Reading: 86 °C
